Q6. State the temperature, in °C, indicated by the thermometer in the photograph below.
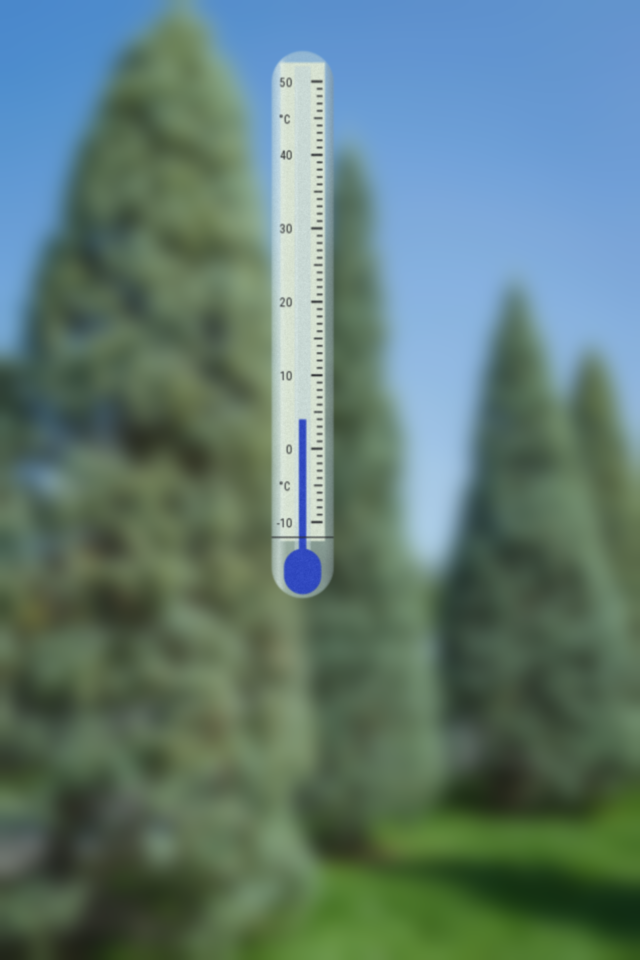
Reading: 4 °C
